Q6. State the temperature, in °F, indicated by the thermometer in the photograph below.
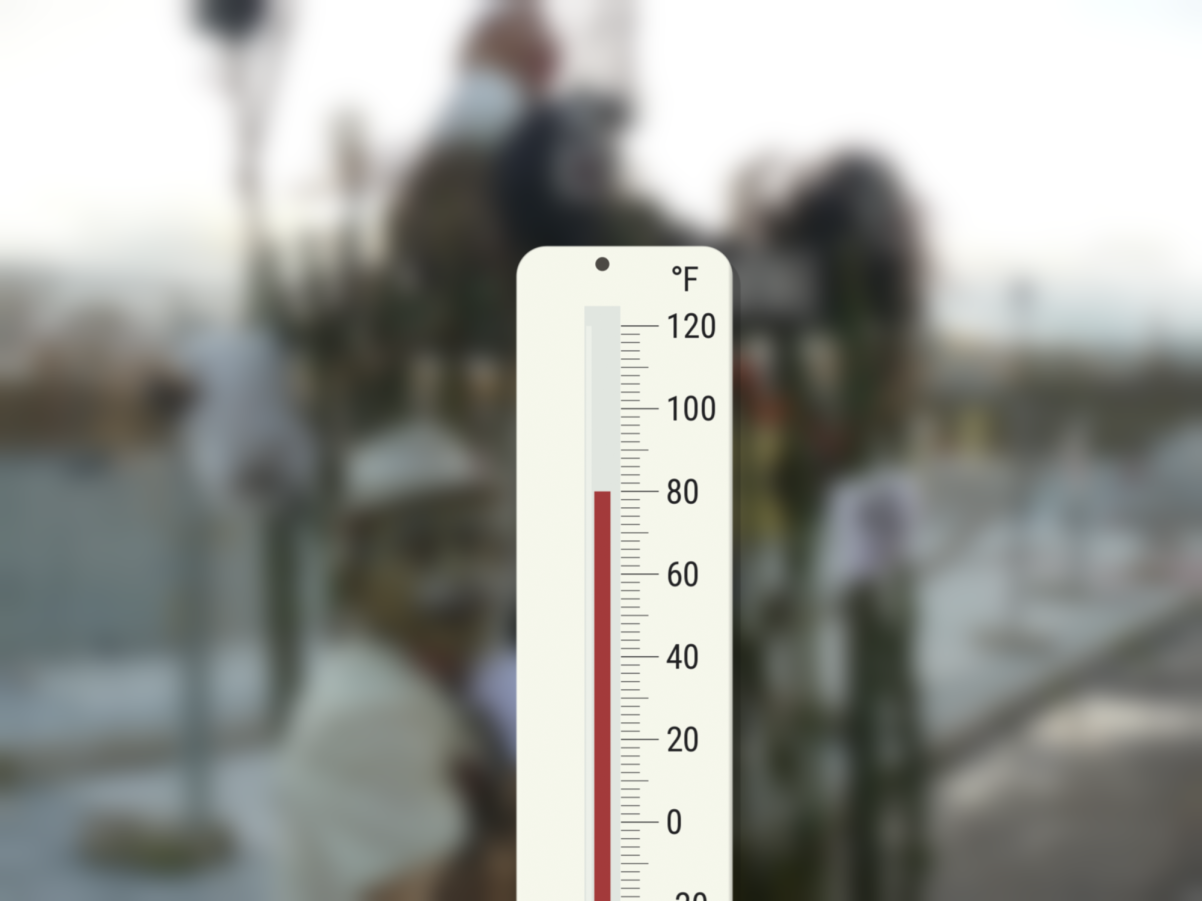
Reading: 80 °F
